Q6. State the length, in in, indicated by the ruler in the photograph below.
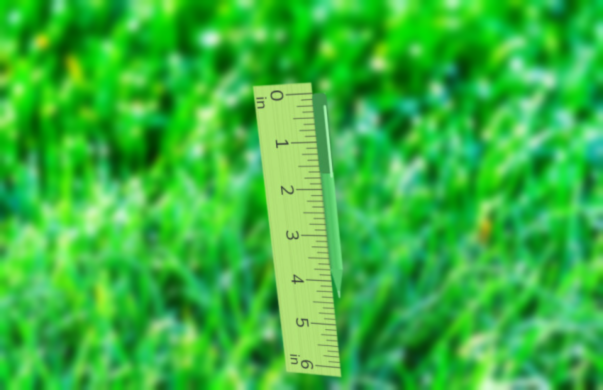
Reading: 4.375 in
